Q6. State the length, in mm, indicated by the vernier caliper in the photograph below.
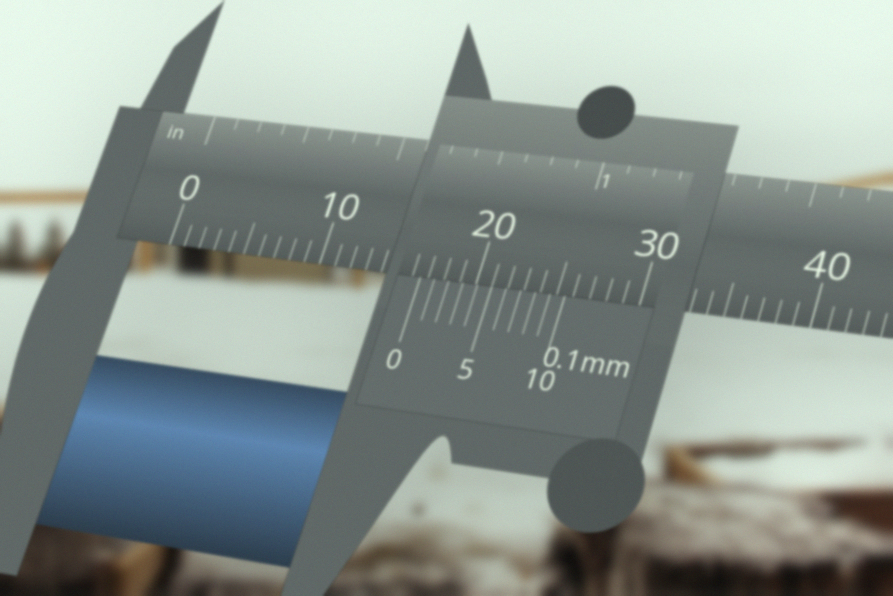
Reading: 16.5 mm
